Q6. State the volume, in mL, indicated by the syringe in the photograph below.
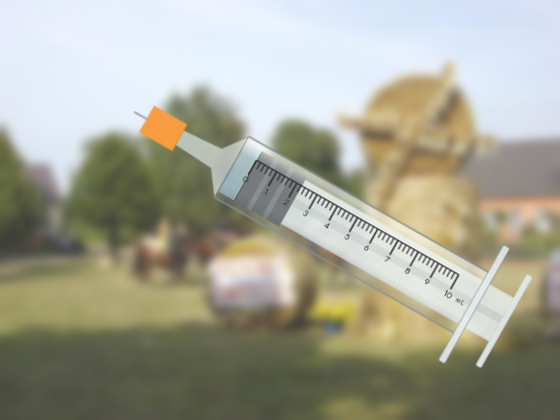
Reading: 0 mL
